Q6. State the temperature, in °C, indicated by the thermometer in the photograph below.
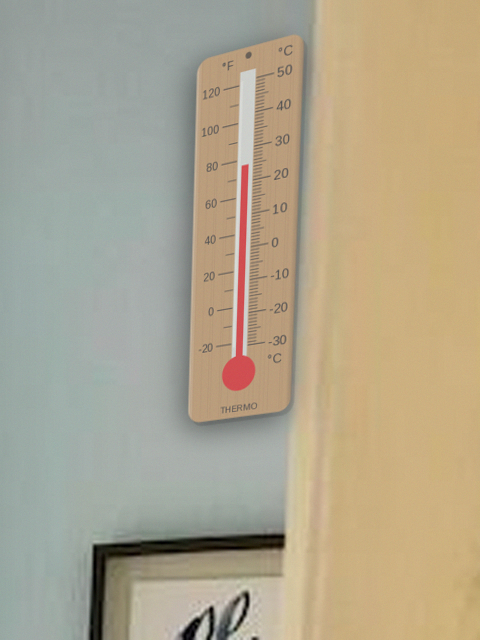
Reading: 25 °C
